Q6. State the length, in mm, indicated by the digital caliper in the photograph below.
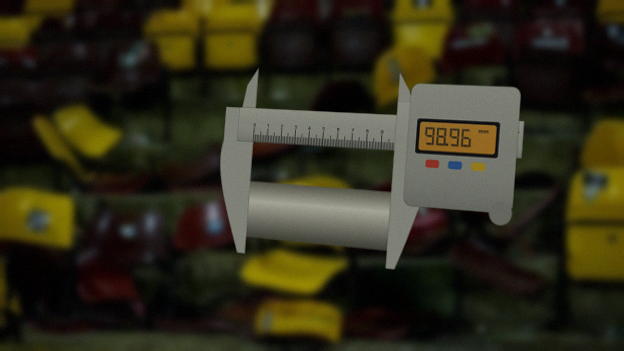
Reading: 98.96 mm
